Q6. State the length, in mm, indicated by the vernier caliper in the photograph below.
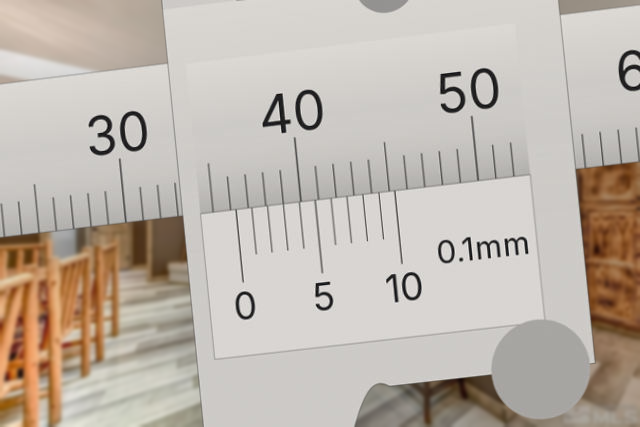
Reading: 36.3 mm
